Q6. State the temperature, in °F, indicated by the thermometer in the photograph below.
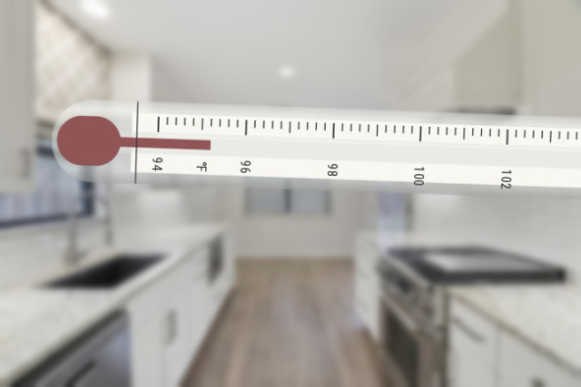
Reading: 95.2 °F
